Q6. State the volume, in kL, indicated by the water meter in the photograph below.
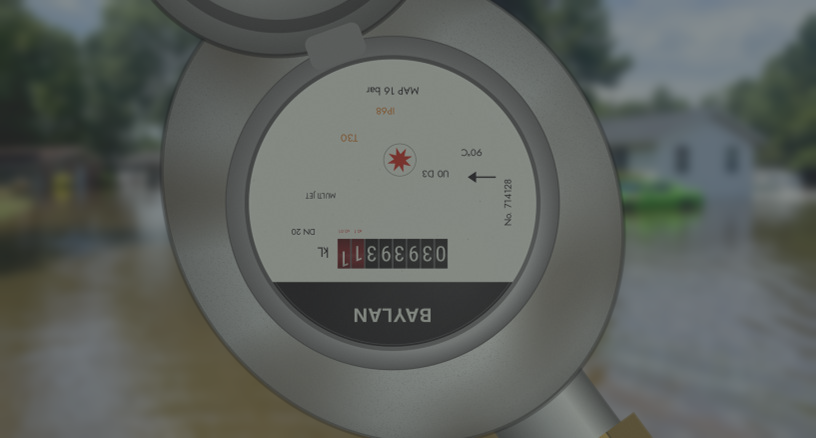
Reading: 39393.11 kL
